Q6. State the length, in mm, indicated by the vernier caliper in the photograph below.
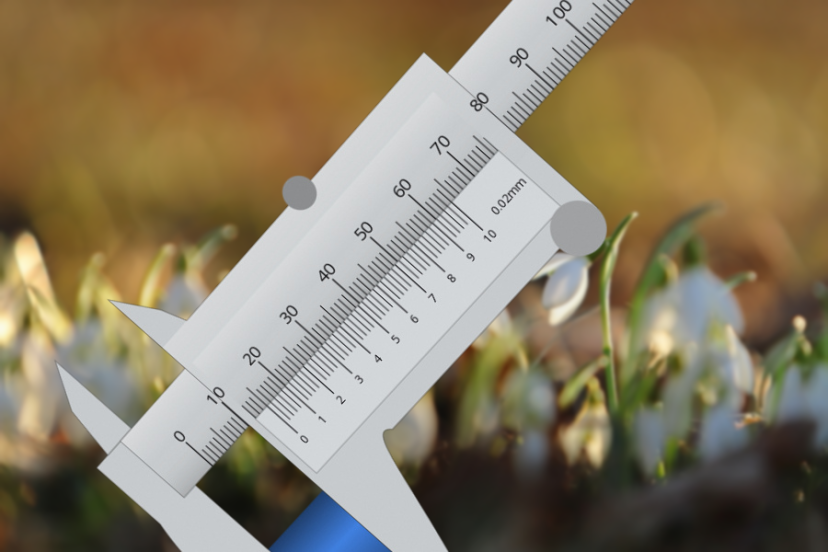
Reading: 15.0 mm
